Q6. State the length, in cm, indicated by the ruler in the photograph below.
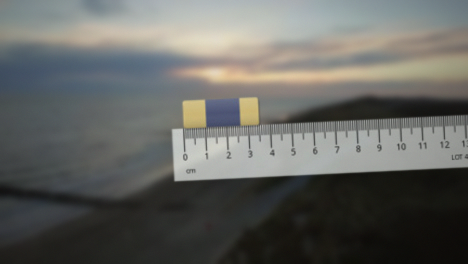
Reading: 3.5 cm
